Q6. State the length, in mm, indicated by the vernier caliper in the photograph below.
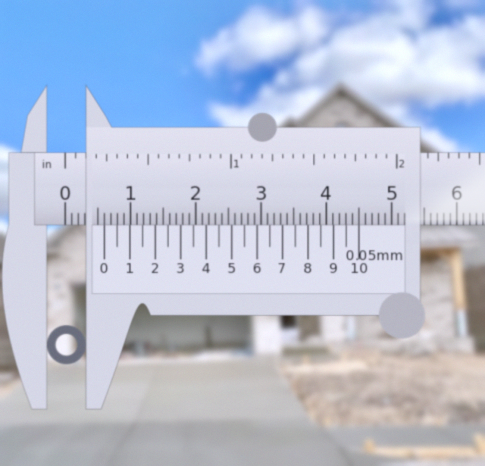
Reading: 6.0 mm
